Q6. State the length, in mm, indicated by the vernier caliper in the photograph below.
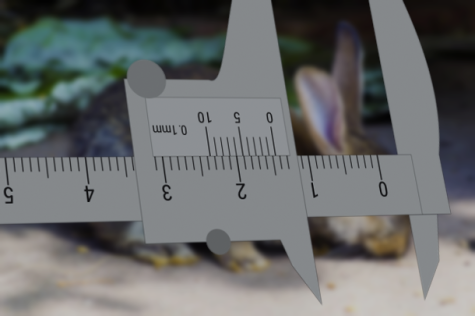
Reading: 14.6 mm
